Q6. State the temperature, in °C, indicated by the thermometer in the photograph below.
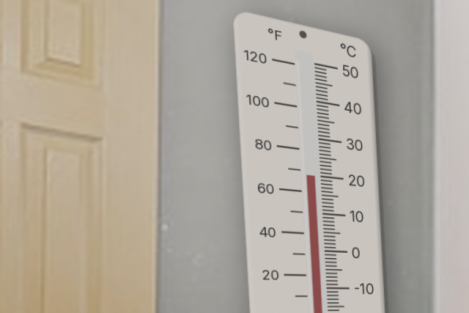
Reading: 20 °C
